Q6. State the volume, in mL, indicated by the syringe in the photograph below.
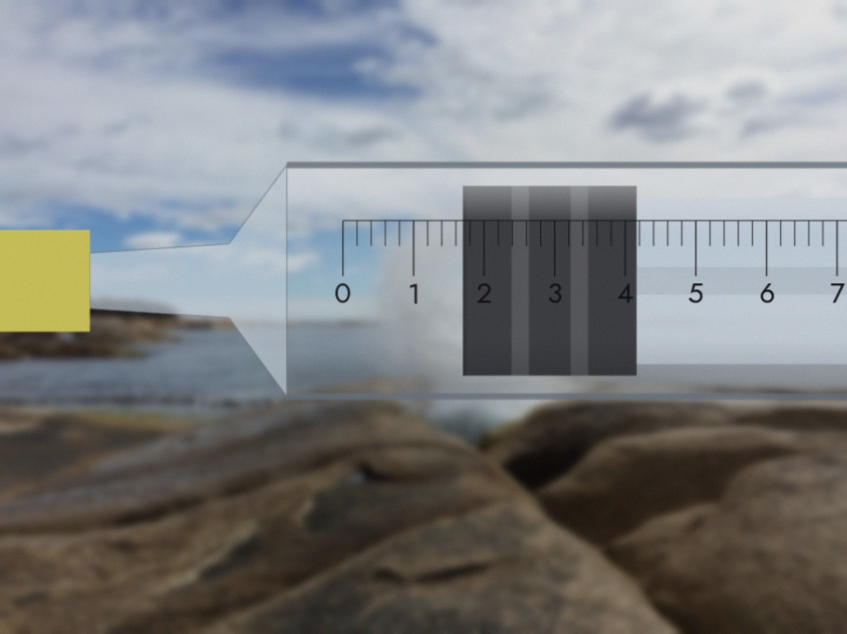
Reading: 1.7 mL
